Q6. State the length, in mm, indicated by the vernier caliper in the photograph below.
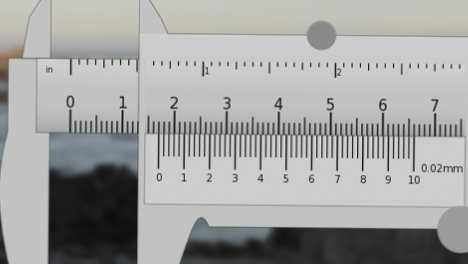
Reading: 17.0 mm
